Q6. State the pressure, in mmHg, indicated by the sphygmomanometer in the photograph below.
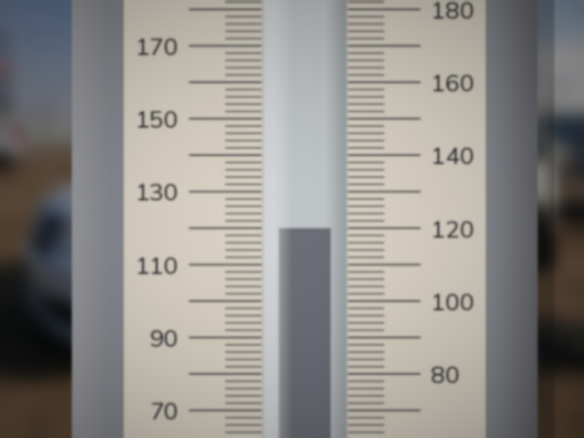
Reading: 120 mmHg
